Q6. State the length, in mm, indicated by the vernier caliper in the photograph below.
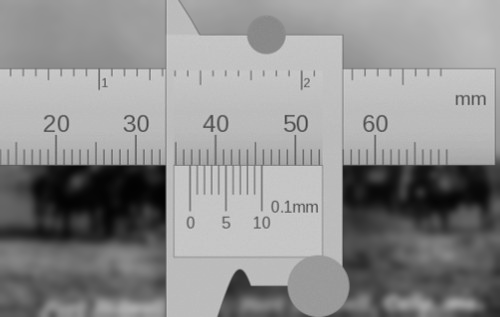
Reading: 36.8 mm
